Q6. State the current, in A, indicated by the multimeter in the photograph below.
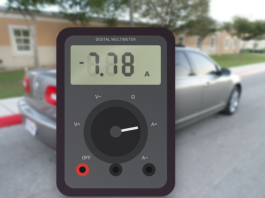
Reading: -7.78 A
